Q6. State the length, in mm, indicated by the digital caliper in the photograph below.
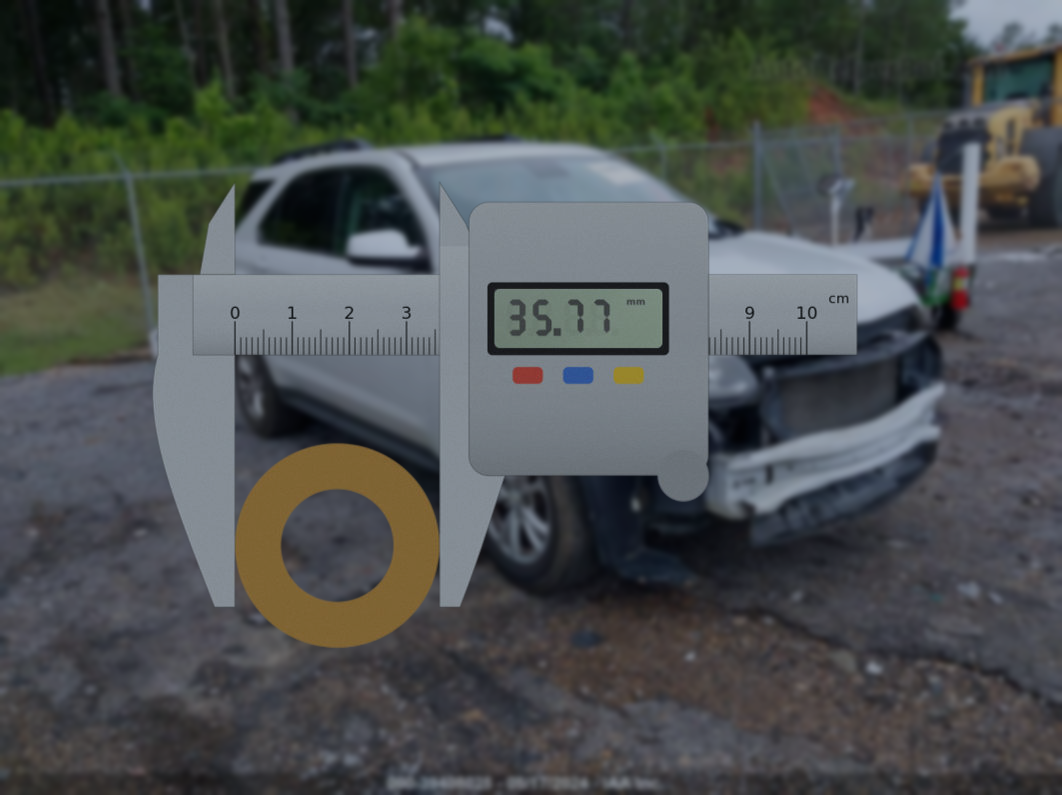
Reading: 35.77 mm
